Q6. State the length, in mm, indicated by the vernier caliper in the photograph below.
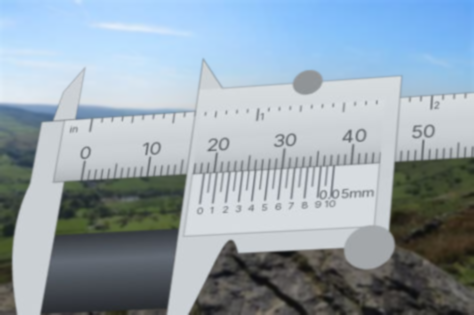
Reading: 18.5 mm
